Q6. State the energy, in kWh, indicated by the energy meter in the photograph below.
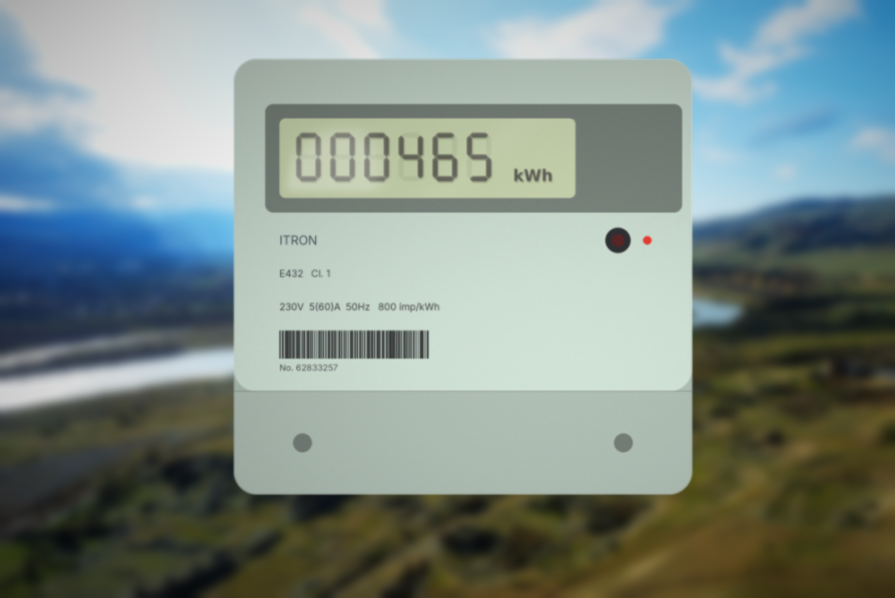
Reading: 465 kWh
